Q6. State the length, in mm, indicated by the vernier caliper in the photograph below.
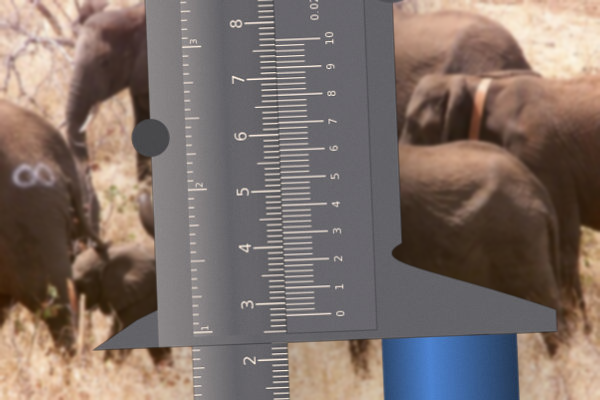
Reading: 27.8 mm
